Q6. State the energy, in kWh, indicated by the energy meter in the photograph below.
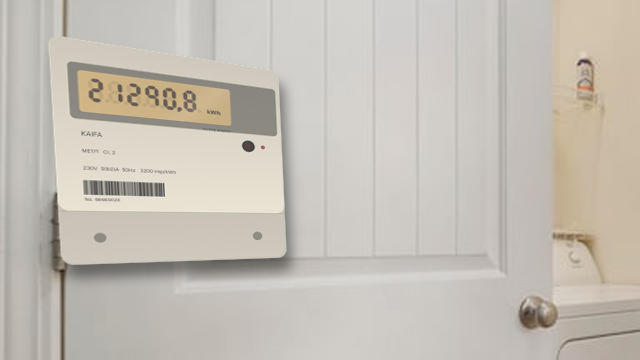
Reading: 21290.8 kWh
